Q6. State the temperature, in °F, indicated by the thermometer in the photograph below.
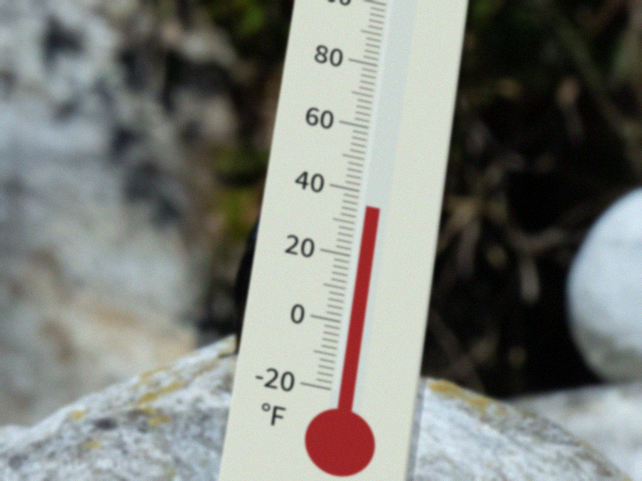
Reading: 36 °F
